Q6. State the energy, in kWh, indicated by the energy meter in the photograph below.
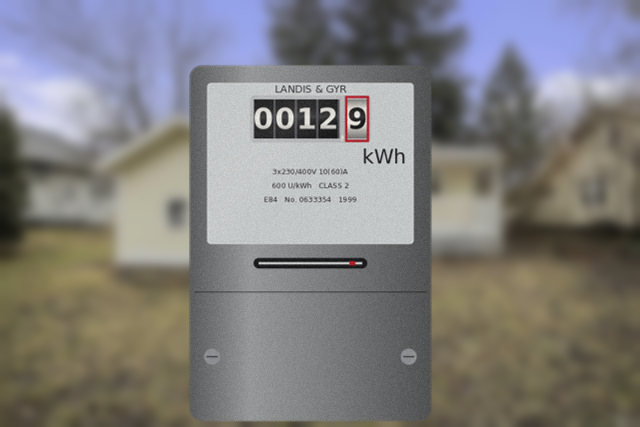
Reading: 12.9 kWh
